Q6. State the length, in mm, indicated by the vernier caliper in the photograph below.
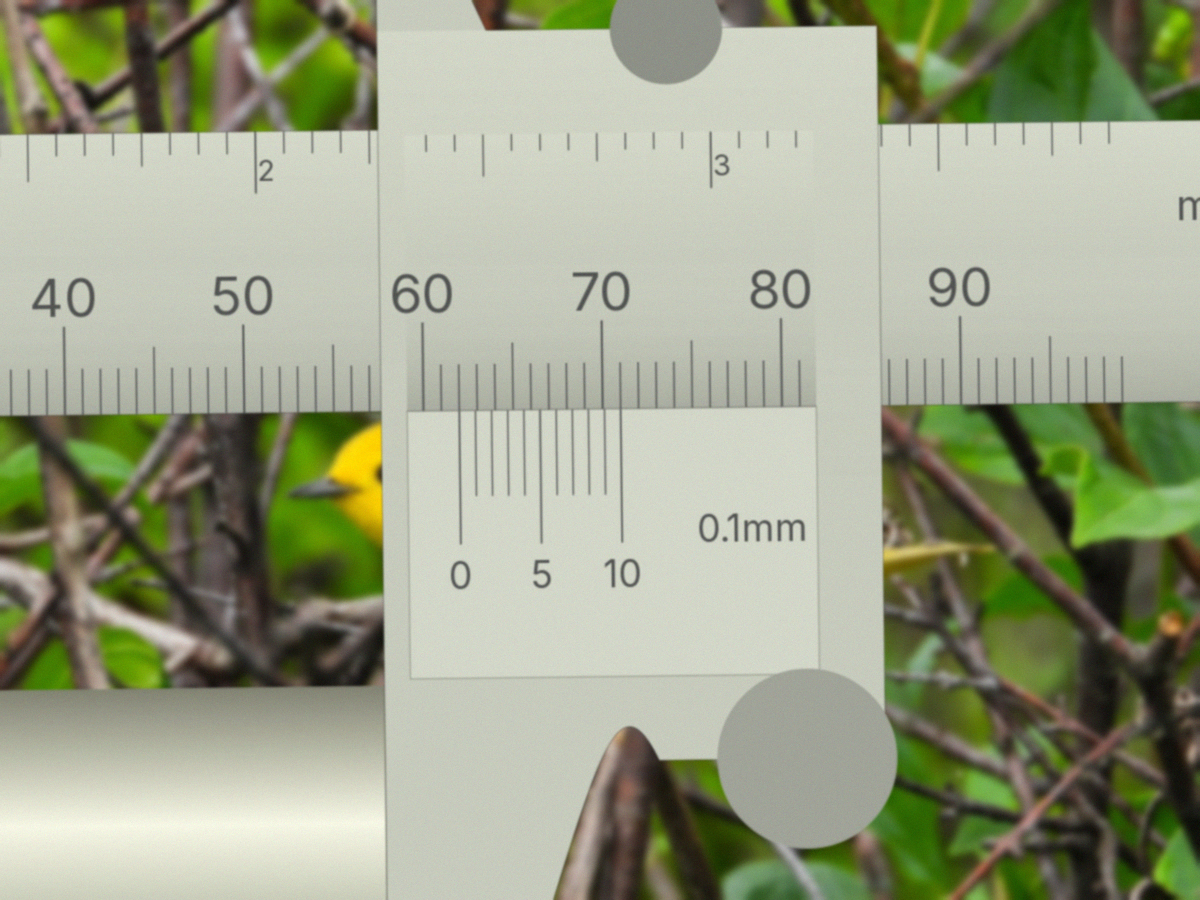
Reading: 62.0 mm
